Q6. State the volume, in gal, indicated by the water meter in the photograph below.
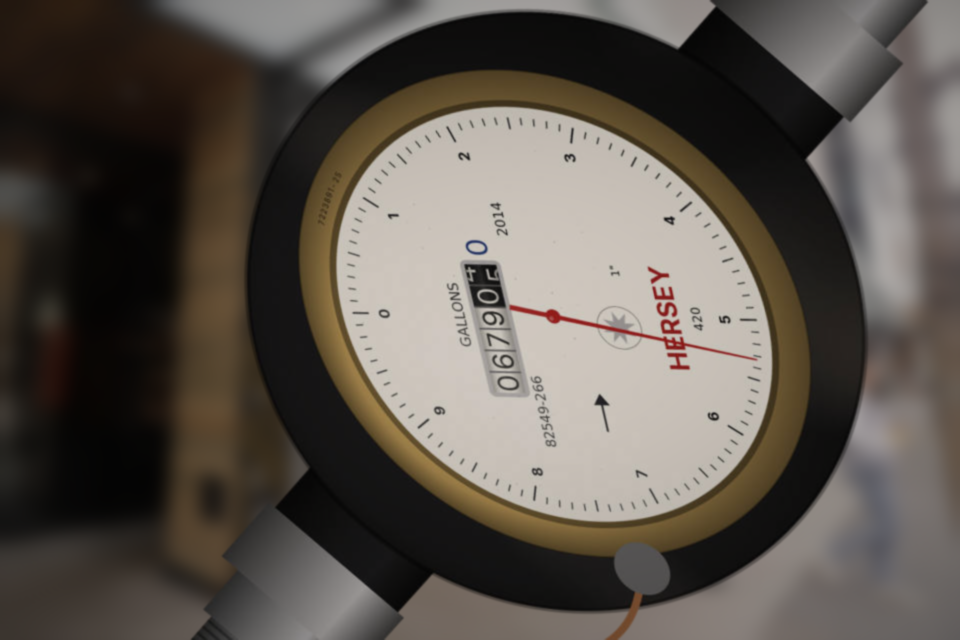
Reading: 679045.3 gal
